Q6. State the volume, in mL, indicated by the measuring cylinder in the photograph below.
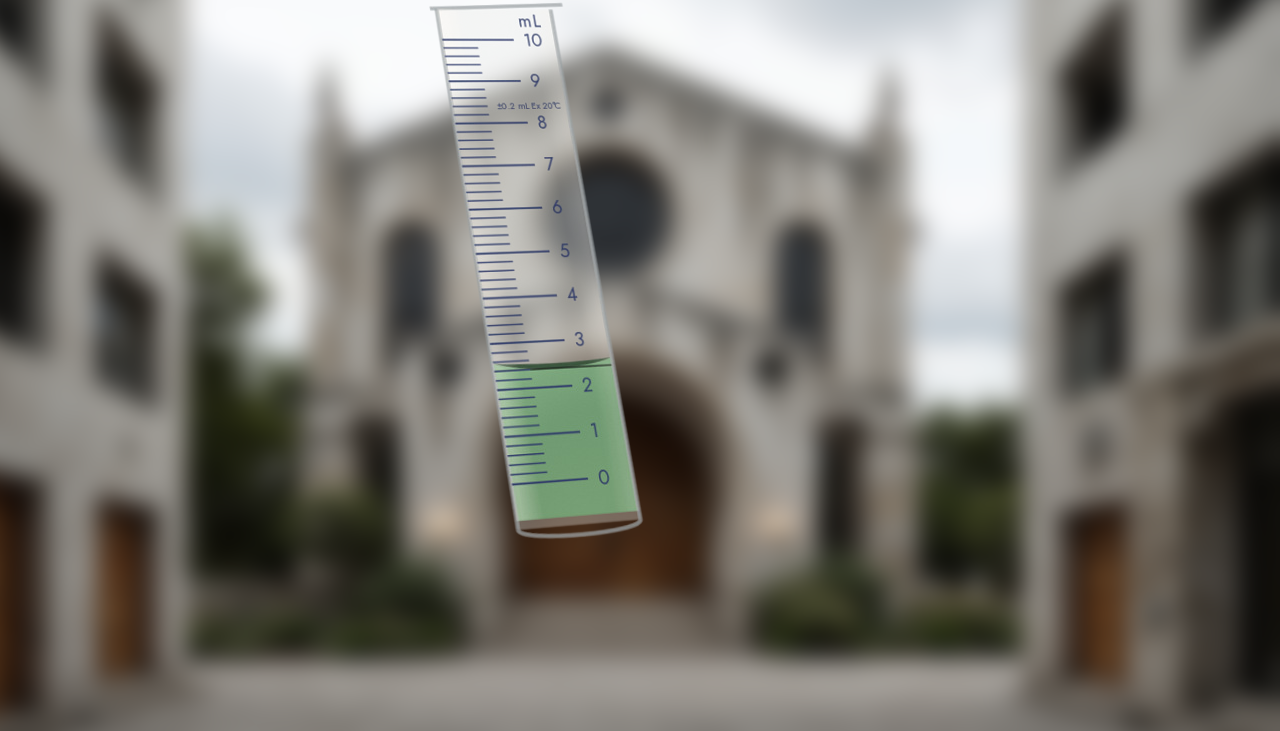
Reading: 2.4 mL
